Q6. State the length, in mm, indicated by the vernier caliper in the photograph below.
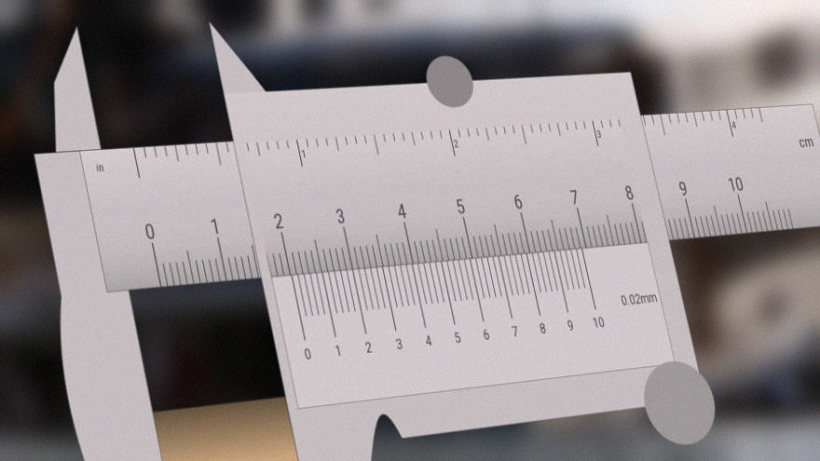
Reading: 20.2 mm
